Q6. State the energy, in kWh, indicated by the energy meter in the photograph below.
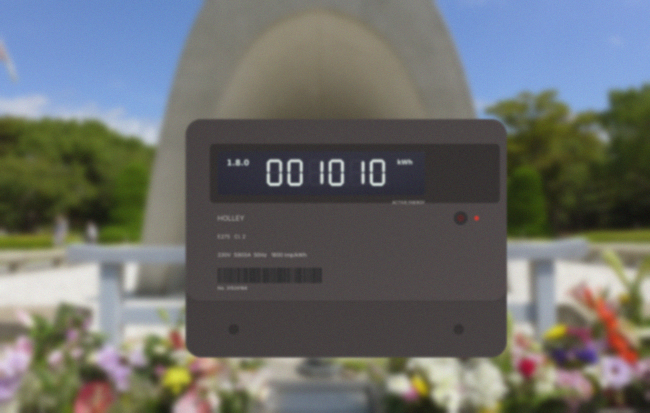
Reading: 1010 kWh
